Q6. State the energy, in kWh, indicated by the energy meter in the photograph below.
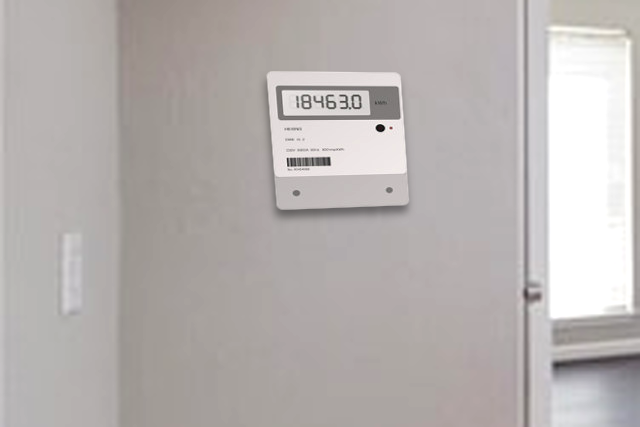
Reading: 18463.0 kWh
